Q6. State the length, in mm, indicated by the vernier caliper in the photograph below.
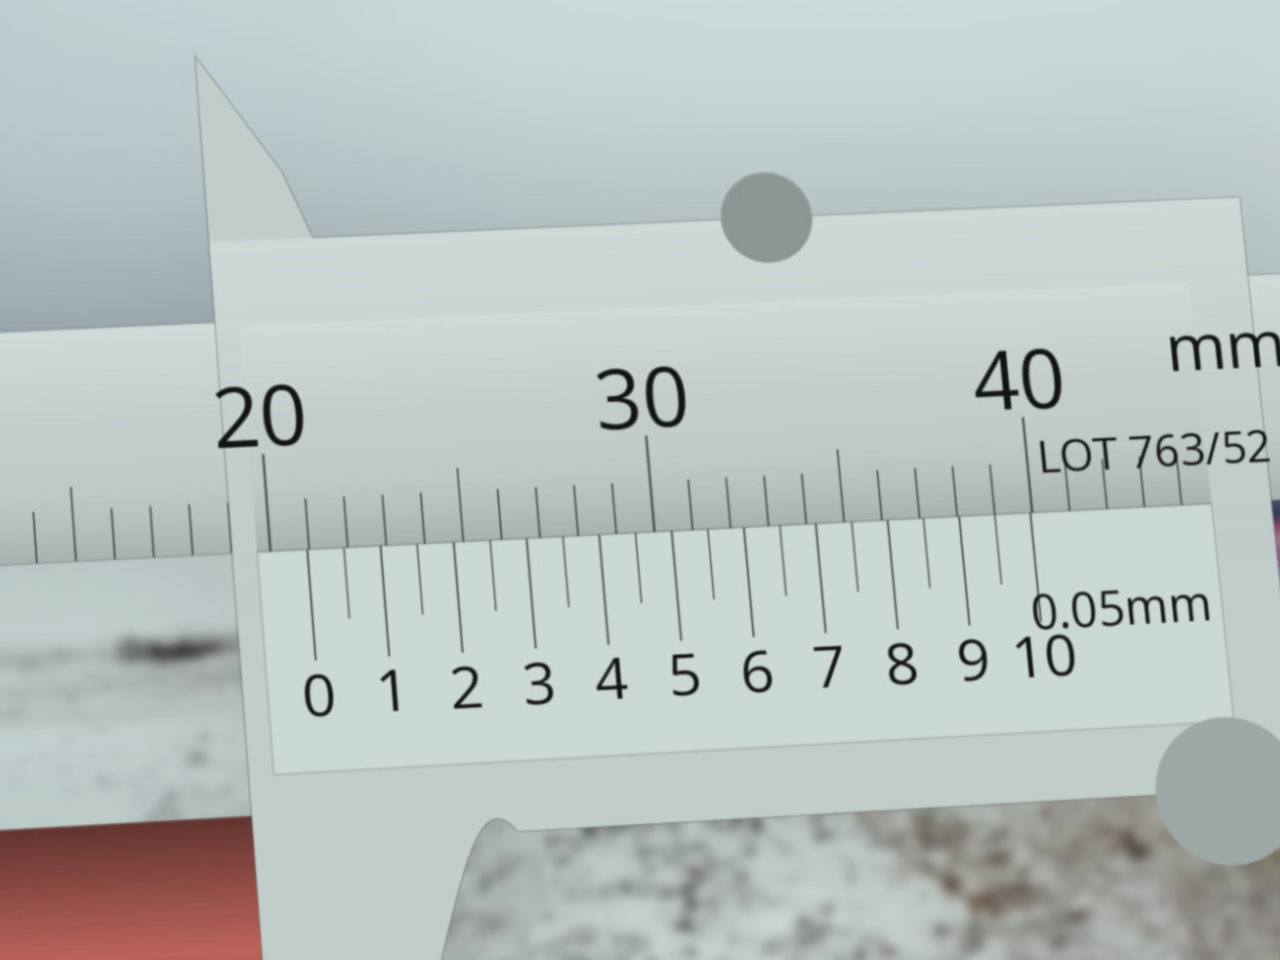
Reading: 20.95 mm
